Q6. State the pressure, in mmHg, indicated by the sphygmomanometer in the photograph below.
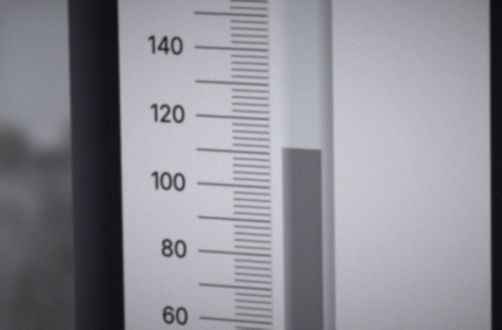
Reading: 112 mmHg
